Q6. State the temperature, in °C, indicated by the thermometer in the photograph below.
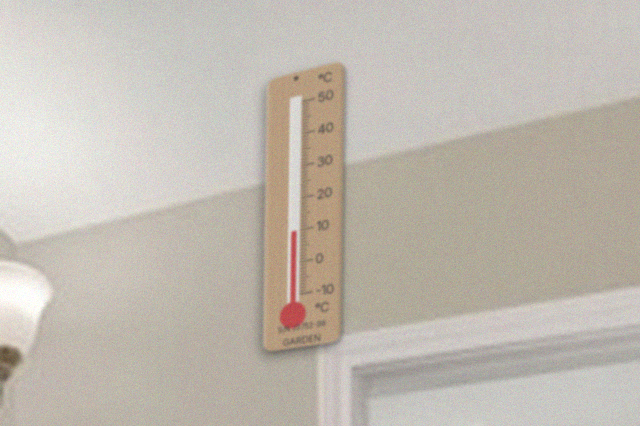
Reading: 10 °C
